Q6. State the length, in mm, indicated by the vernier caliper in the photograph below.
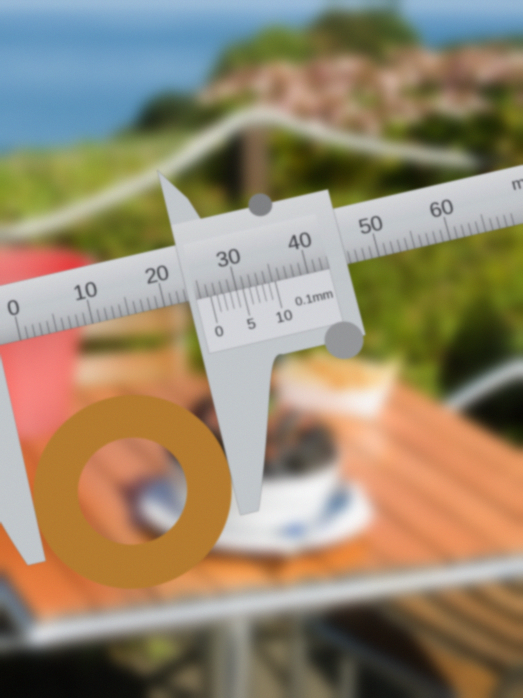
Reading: 26.4 mm
